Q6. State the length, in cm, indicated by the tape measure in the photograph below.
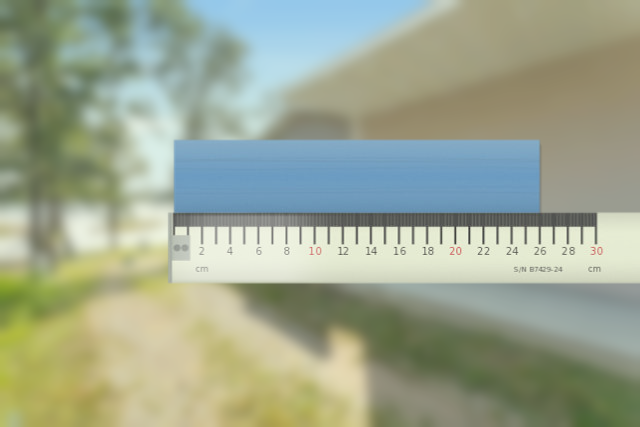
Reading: 26 cm
